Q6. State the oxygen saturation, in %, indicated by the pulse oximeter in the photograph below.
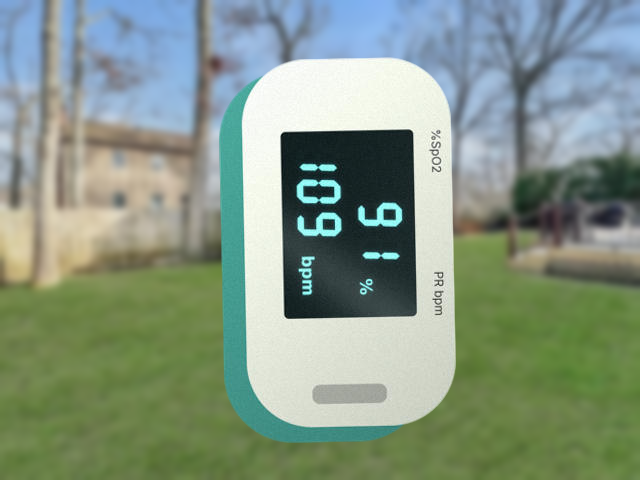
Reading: 91 %
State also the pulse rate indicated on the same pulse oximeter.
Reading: 109 bpm
